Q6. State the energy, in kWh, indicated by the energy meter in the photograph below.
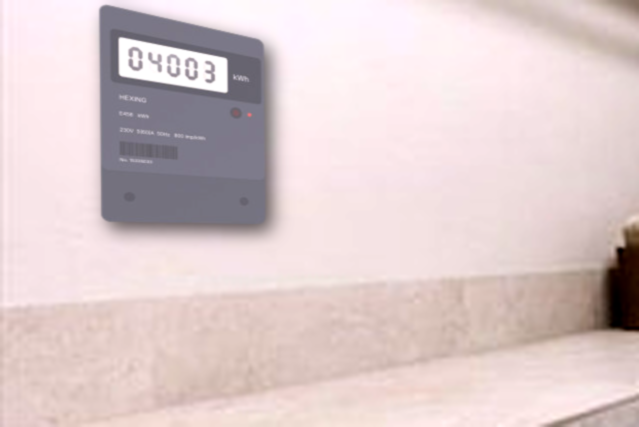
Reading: 4003 kWh
